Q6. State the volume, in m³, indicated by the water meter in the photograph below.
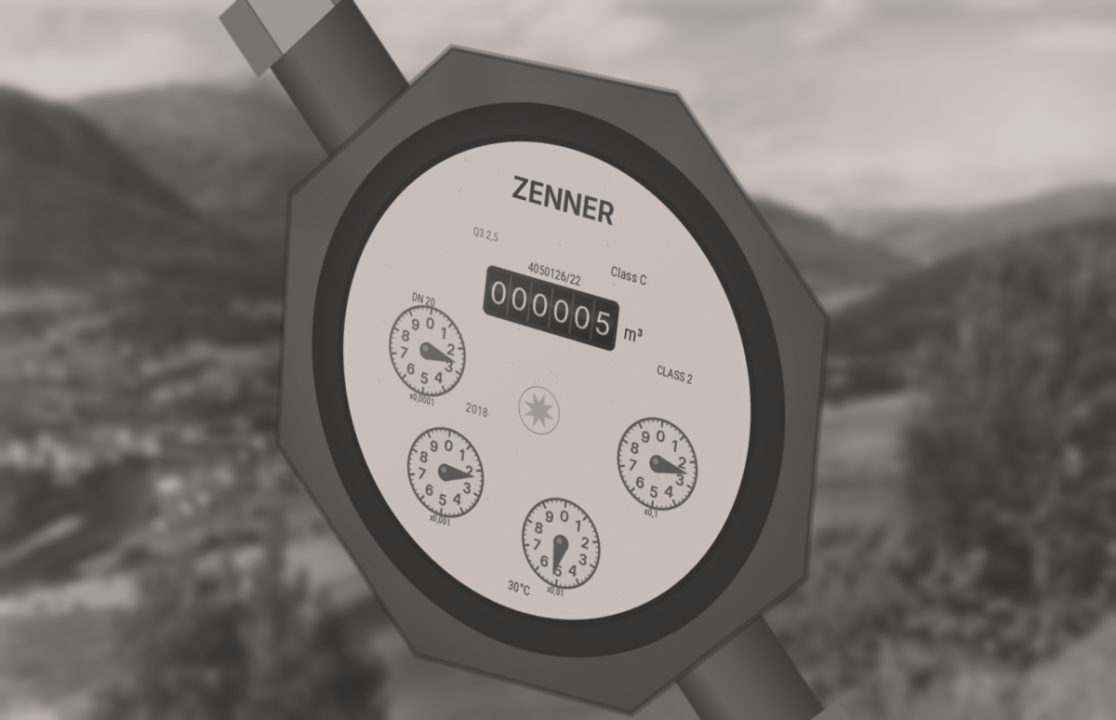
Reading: 5.2522 m³
